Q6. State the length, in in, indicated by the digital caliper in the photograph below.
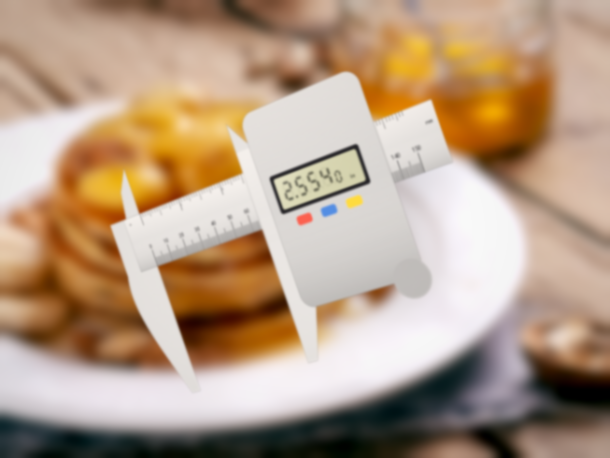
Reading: 2.5540 in
